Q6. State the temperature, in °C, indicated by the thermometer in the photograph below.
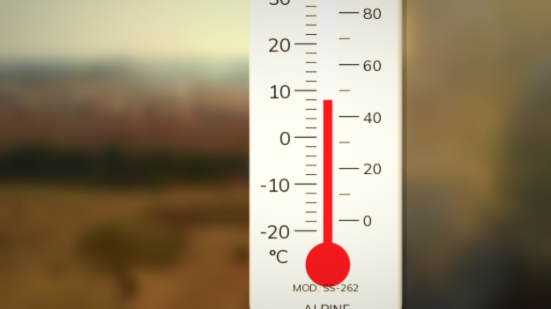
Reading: 8 °C
